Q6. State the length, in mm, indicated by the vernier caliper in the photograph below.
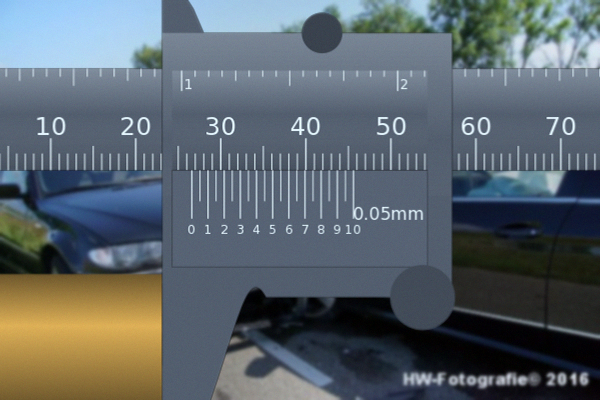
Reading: 26.6 mm
